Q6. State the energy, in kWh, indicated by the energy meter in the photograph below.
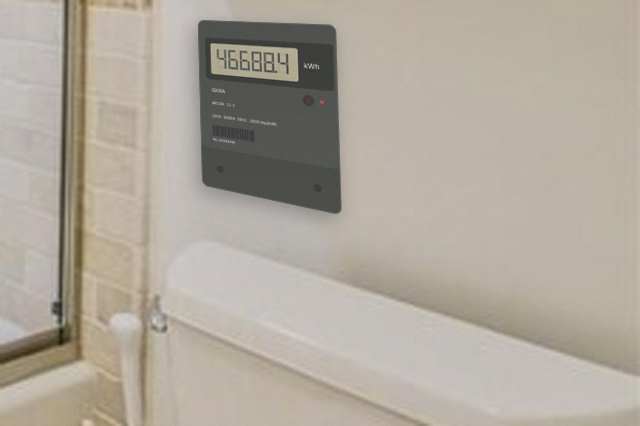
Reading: 46688.4 kWh
